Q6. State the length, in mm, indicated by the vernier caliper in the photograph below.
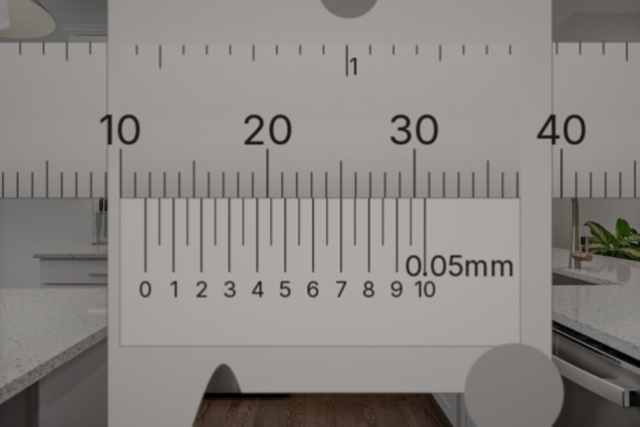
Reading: 11.7 mm
